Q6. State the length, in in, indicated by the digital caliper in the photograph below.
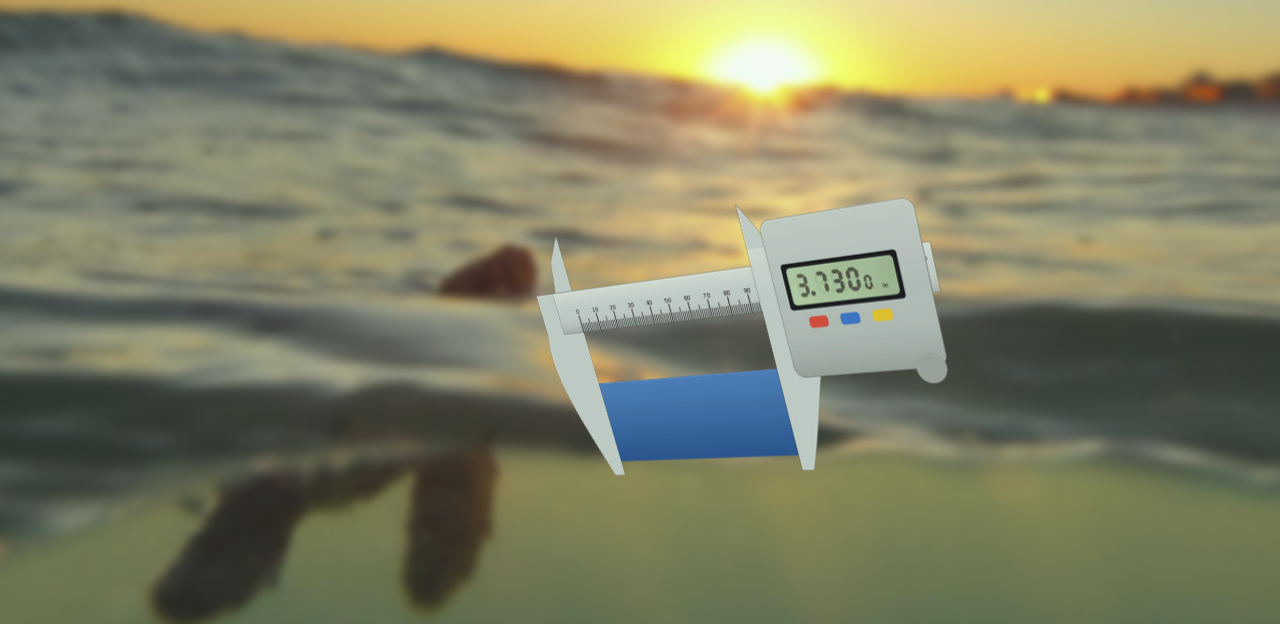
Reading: 3.7300 in
